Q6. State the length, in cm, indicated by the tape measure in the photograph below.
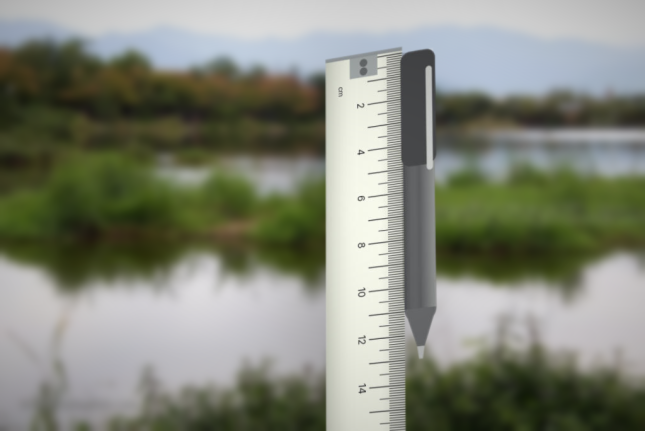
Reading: 13 cm
